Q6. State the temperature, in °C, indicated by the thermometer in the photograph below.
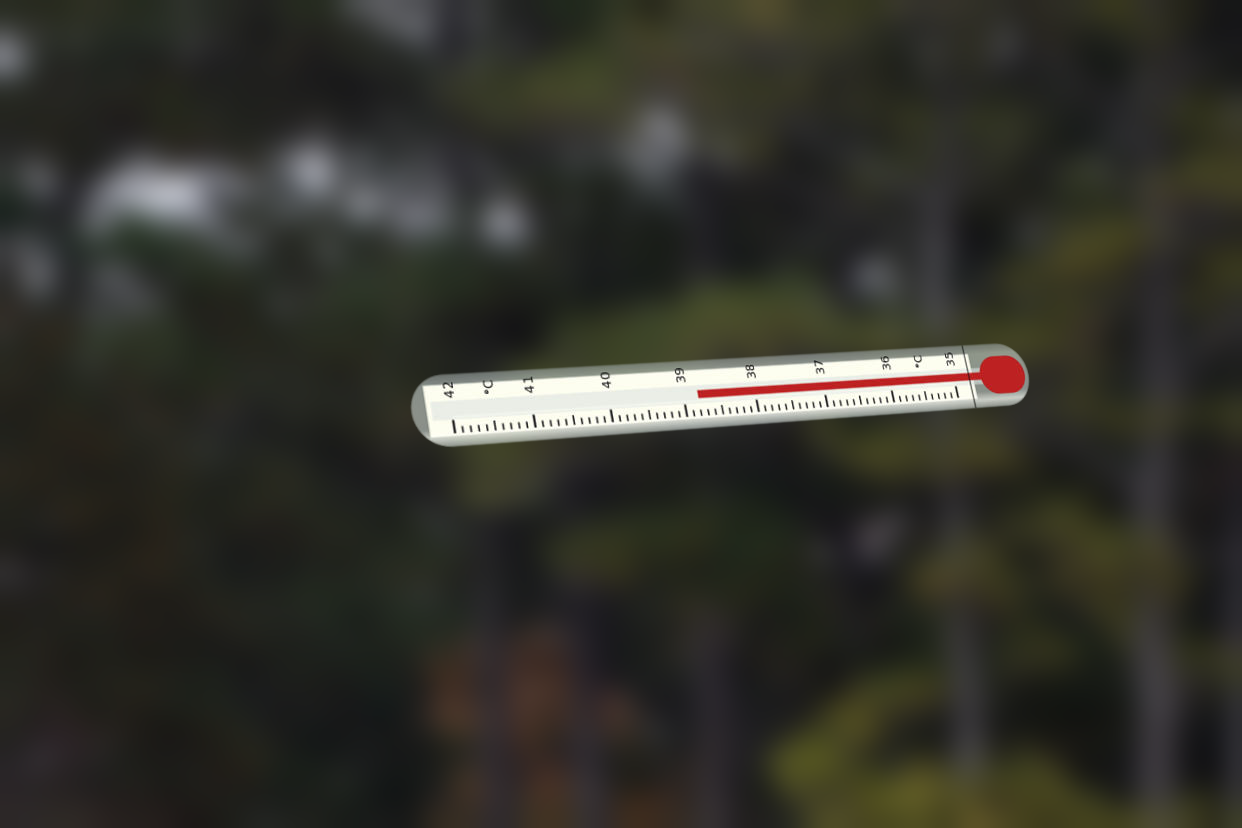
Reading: 38.8 °C
